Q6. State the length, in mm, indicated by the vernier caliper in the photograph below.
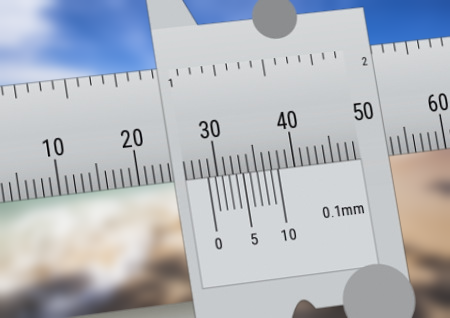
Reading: 28.8 mm
